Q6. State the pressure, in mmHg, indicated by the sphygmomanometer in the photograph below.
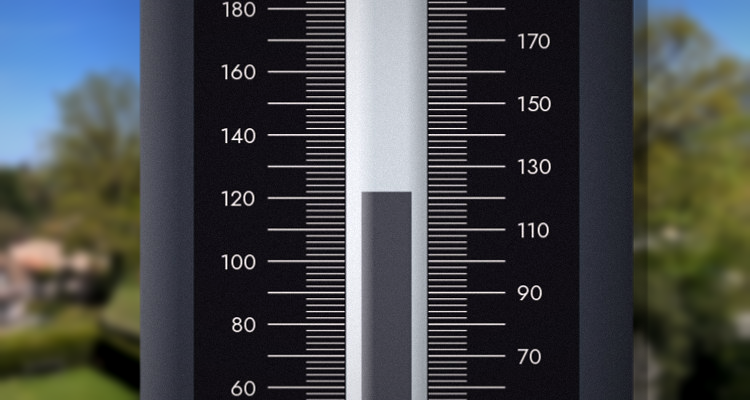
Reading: 122 mmHg
